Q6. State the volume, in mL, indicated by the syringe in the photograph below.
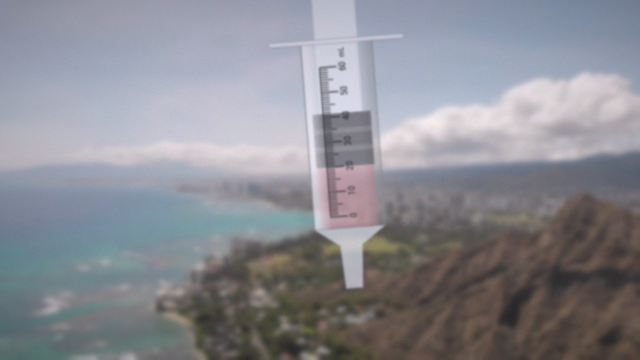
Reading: 20 mL
